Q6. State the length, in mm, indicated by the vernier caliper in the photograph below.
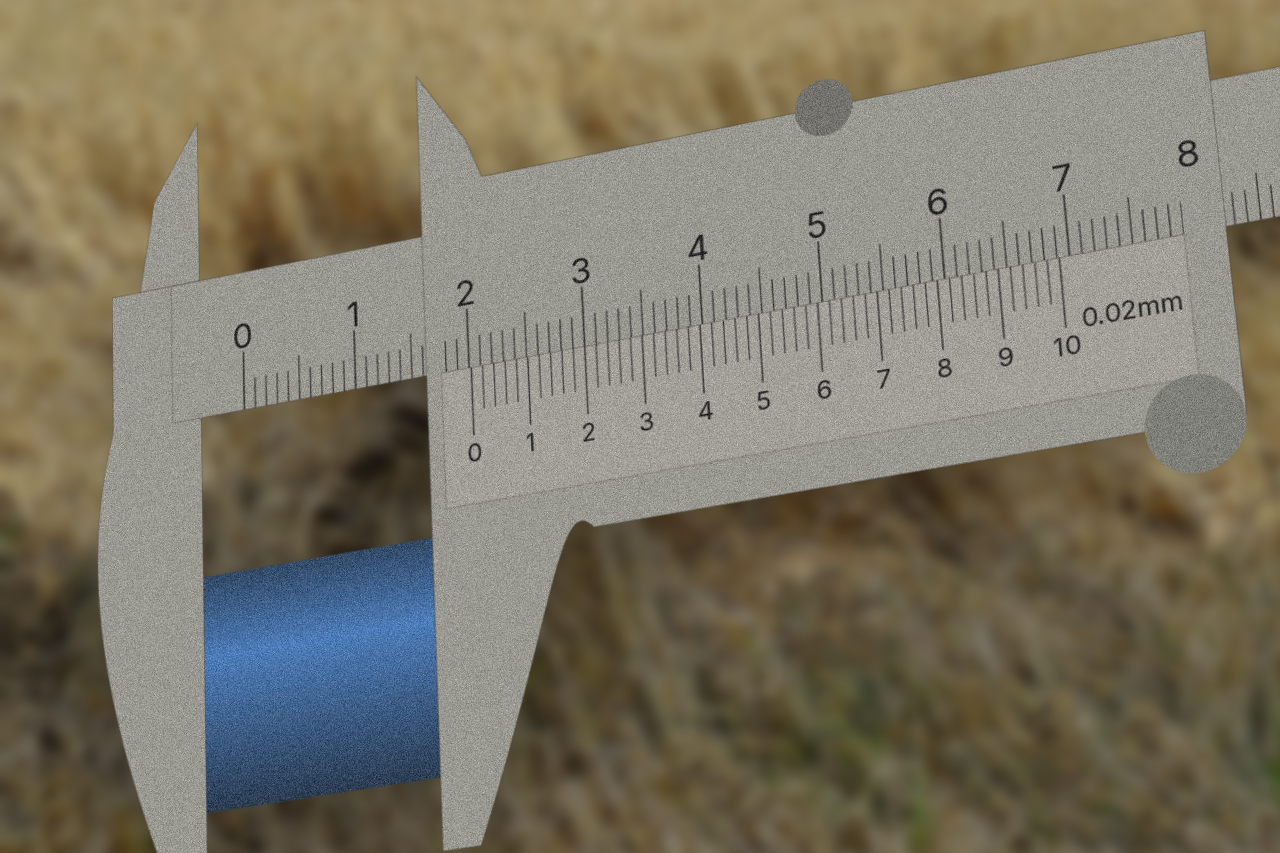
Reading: 20.2 mm
